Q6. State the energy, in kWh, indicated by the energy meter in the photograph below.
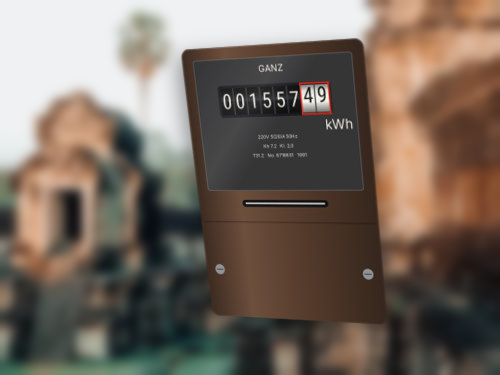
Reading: 1557.49 kWh
